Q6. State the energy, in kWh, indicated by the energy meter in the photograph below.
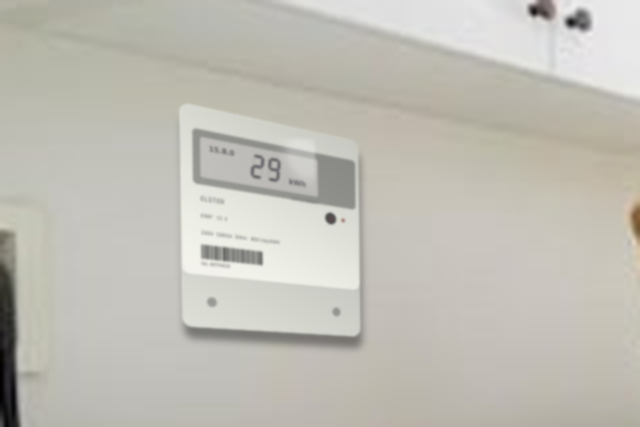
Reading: 29 kWh
